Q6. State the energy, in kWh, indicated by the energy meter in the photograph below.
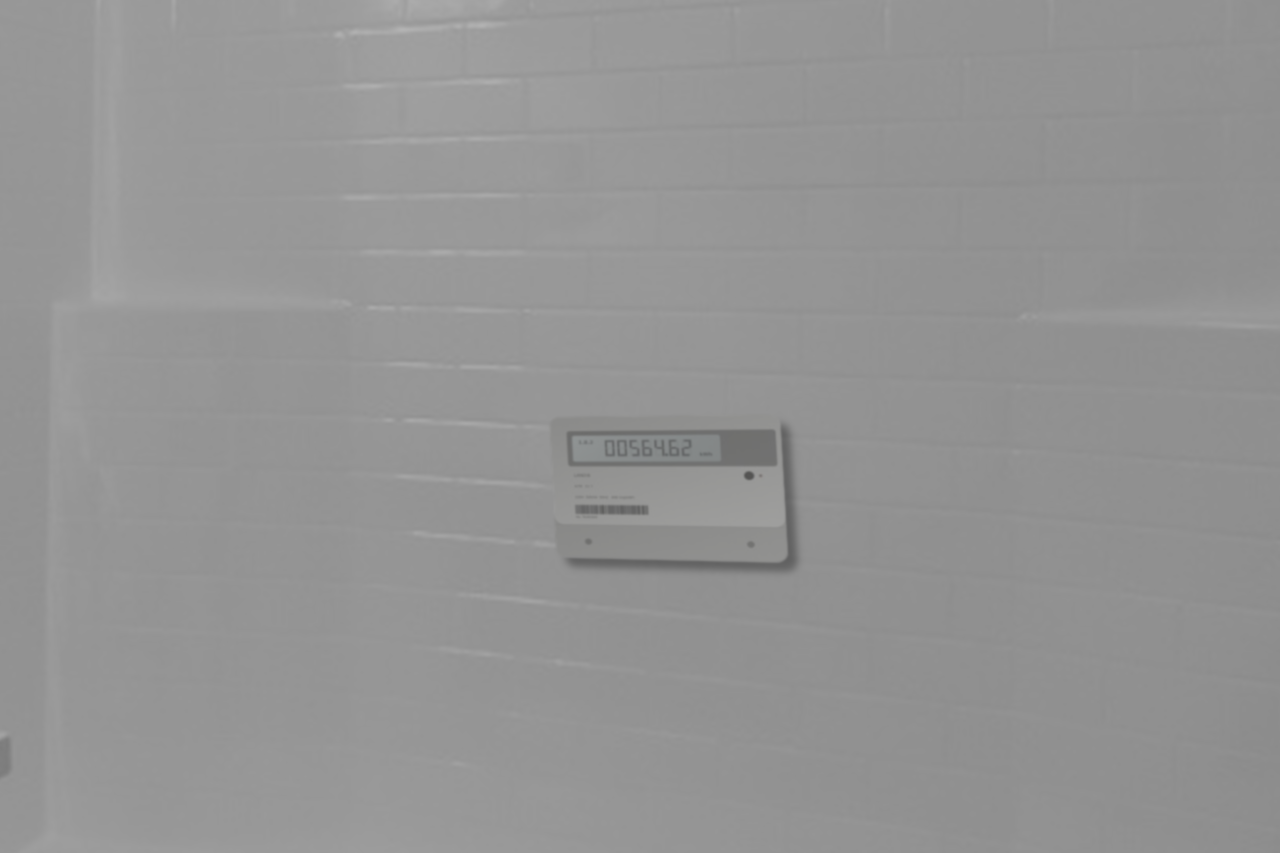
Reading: 564.62 kWh
